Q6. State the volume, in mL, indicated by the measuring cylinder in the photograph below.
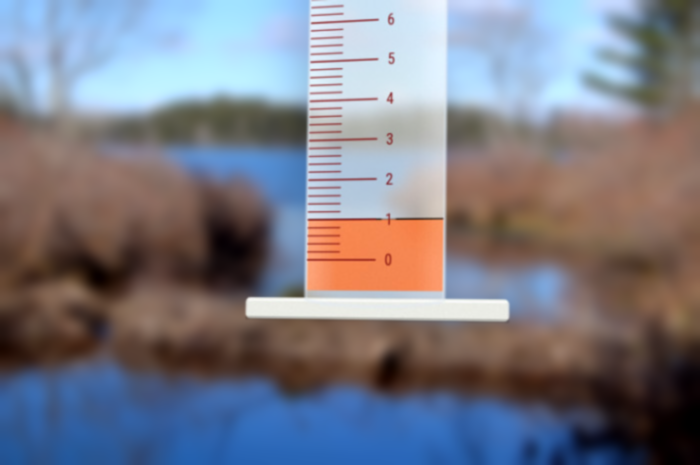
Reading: 1 mL
